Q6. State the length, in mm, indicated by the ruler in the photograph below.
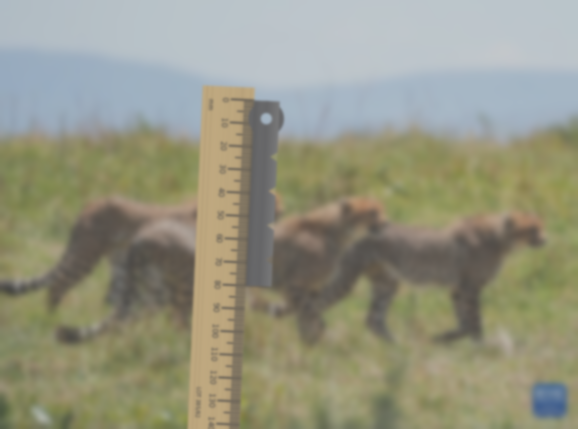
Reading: 80 mm
